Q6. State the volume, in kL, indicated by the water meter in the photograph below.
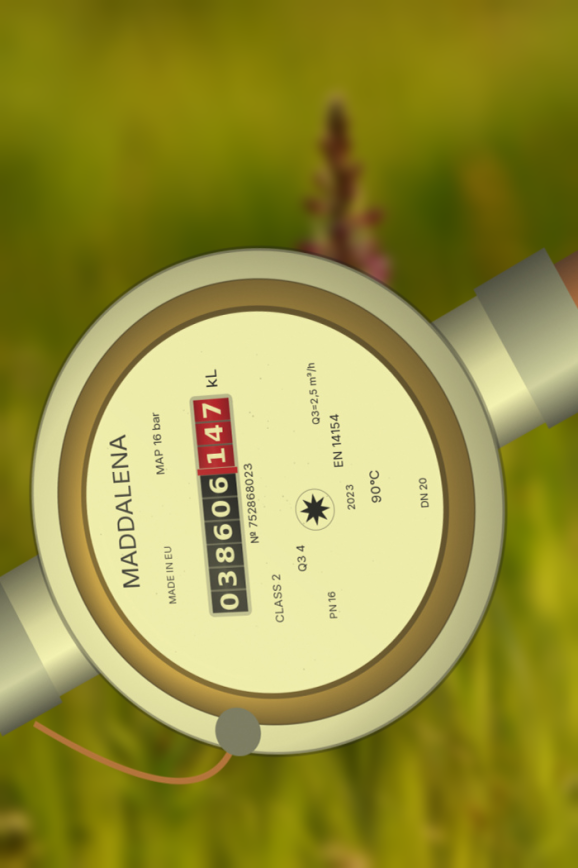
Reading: 38606.147 kL
